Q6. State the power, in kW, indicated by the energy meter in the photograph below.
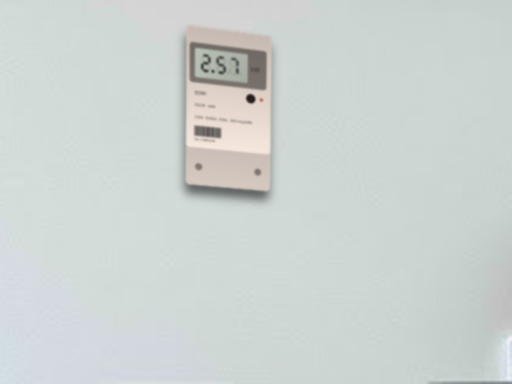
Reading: 2.57 kW
